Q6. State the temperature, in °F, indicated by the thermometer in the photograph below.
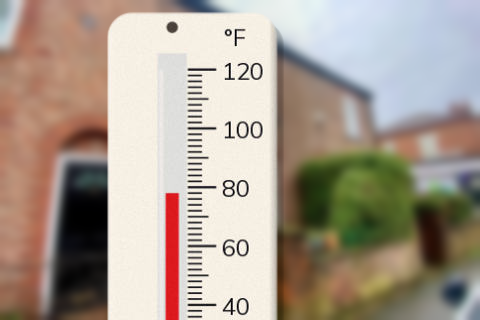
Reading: 78 °F
